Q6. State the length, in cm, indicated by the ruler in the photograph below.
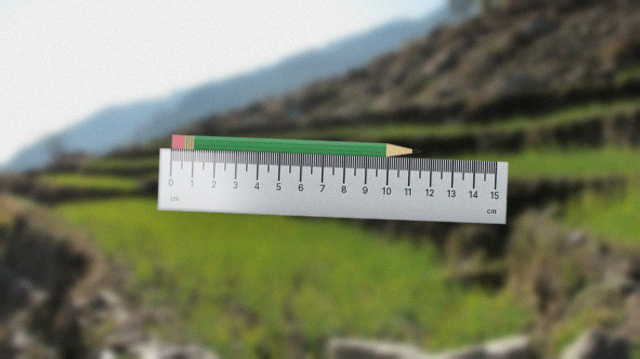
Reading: 11.5 cm
